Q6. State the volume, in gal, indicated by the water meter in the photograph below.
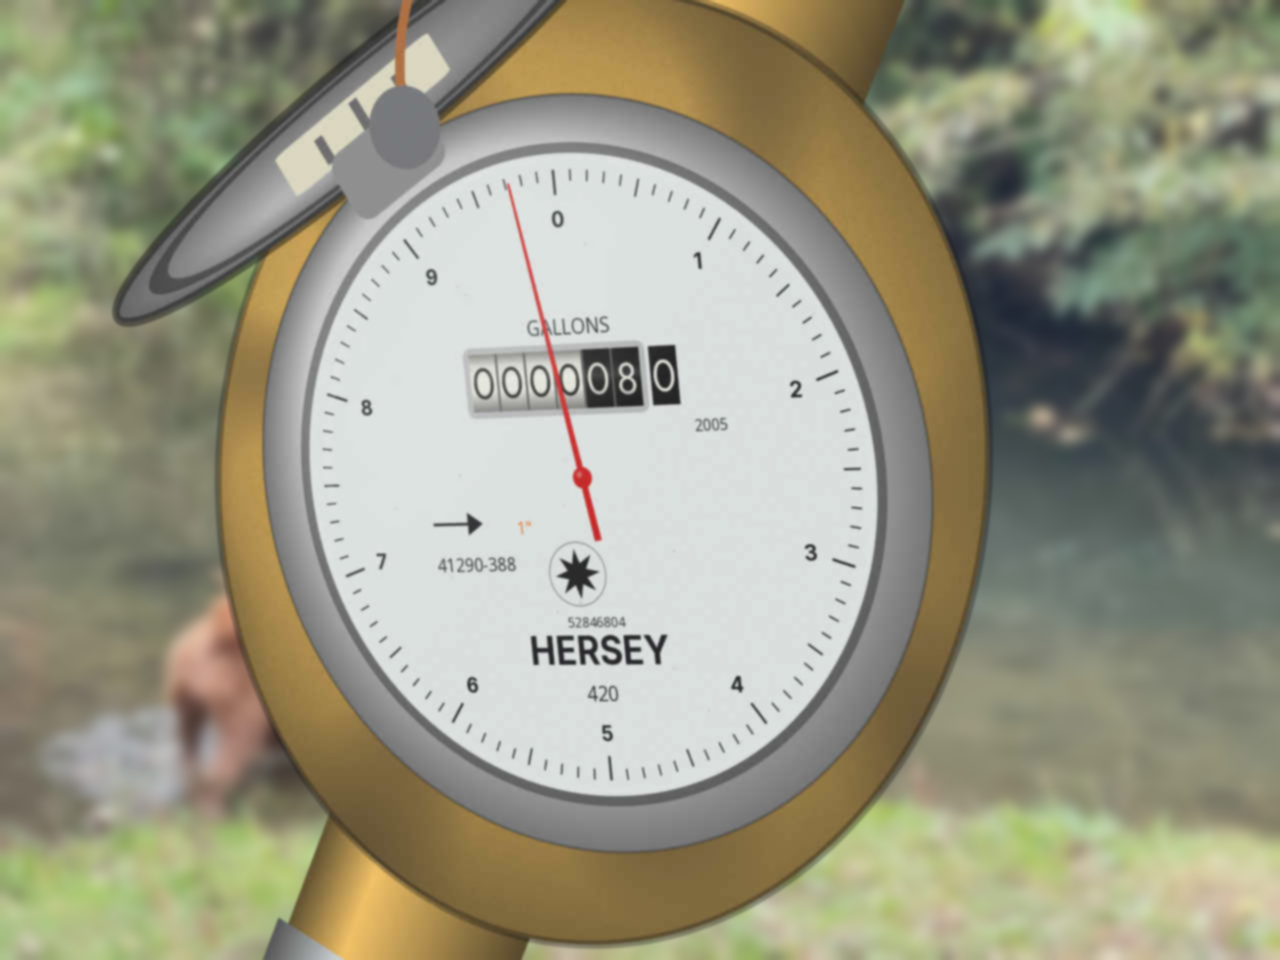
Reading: 79.7 gal
